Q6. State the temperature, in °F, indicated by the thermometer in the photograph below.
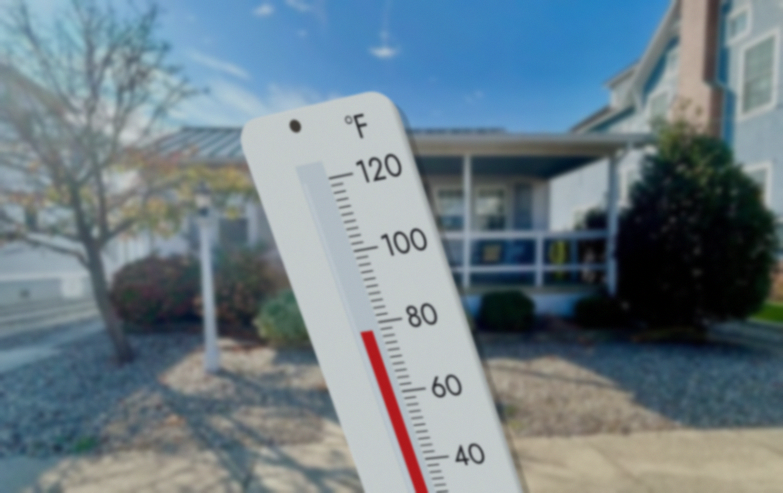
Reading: 78 °F
